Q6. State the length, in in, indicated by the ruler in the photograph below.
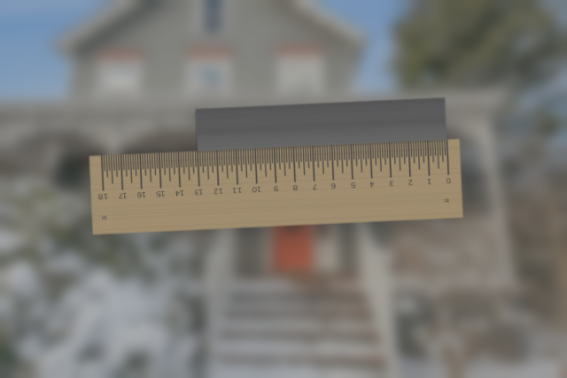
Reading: 13 in
